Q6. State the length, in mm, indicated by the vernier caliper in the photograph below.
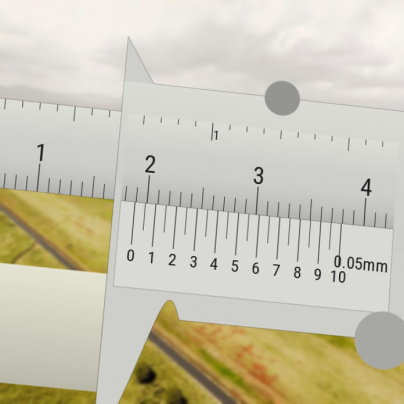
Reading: 18.9 mm
